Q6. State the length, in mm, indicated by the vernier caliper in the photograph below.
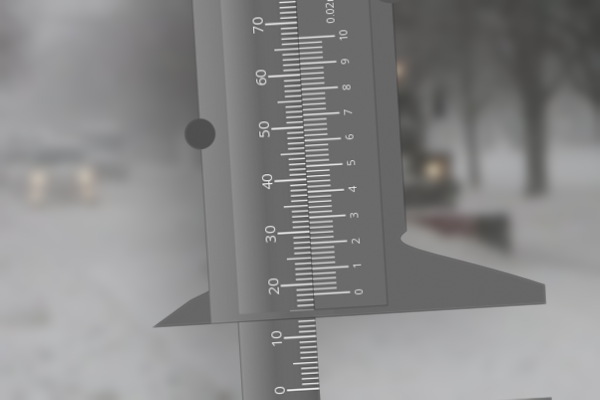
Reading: 18.0 mm
